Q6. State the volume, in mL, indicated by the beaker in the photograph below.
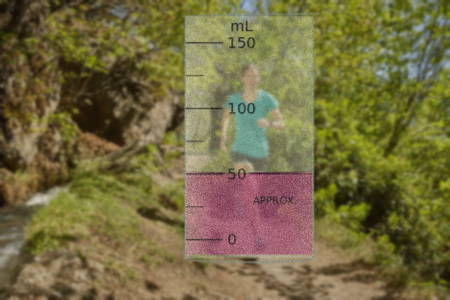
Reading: 50 mL
